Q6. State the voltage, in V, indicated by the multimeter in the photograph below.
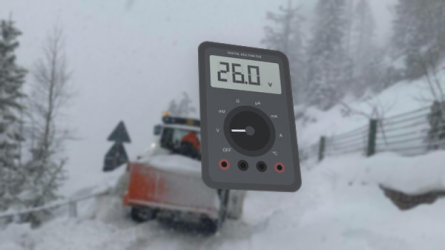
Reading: 26.0 V
